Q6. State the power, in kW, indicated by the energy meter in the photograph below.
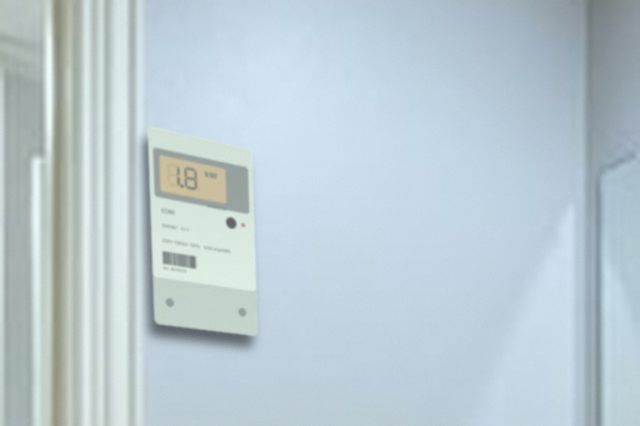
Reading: 1.8 kW
